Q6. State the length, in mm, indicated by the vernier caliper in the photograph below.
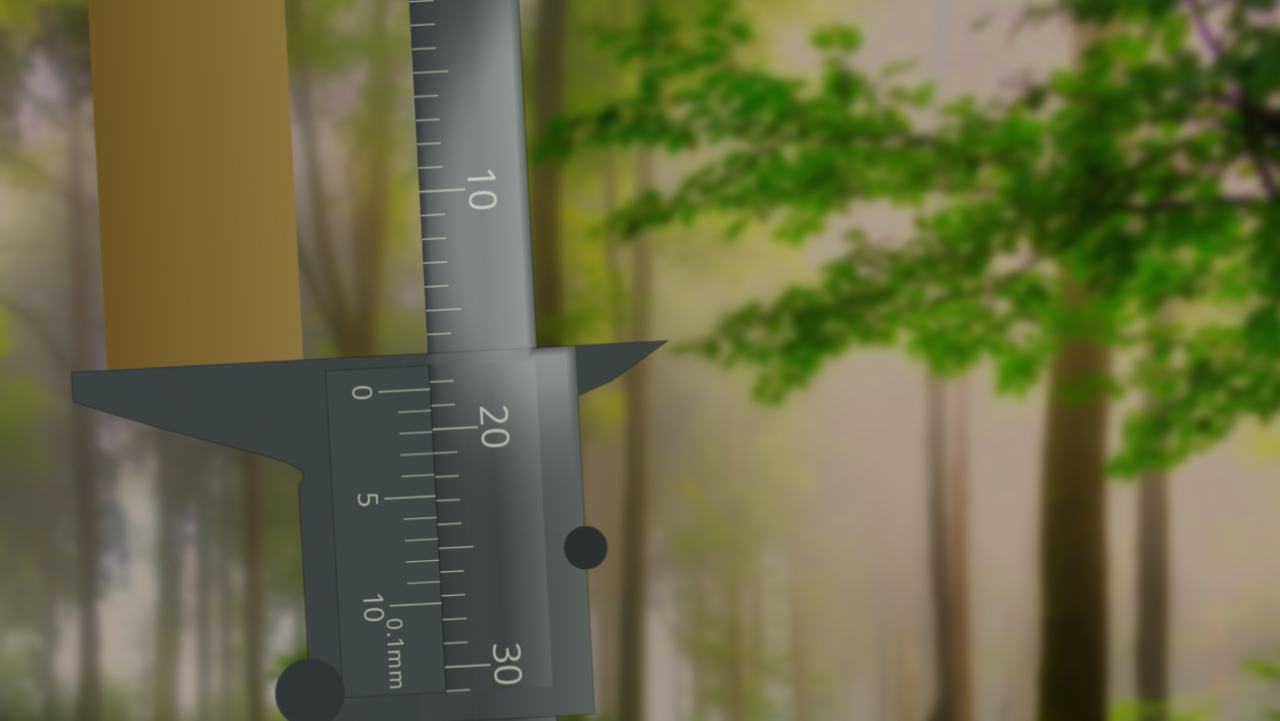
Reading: 18.3 mm
